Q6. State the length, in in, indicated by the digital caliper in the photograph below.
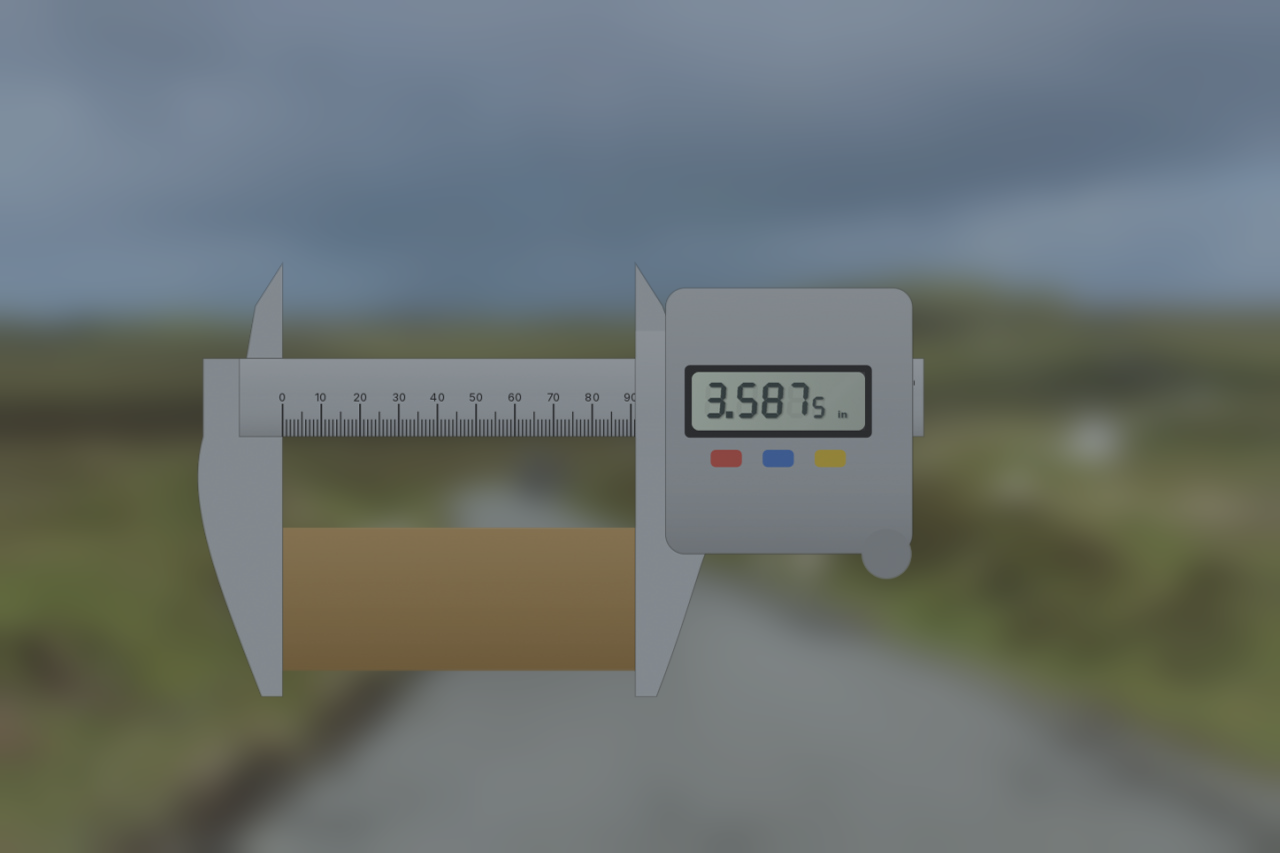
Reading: 3.5875 in
